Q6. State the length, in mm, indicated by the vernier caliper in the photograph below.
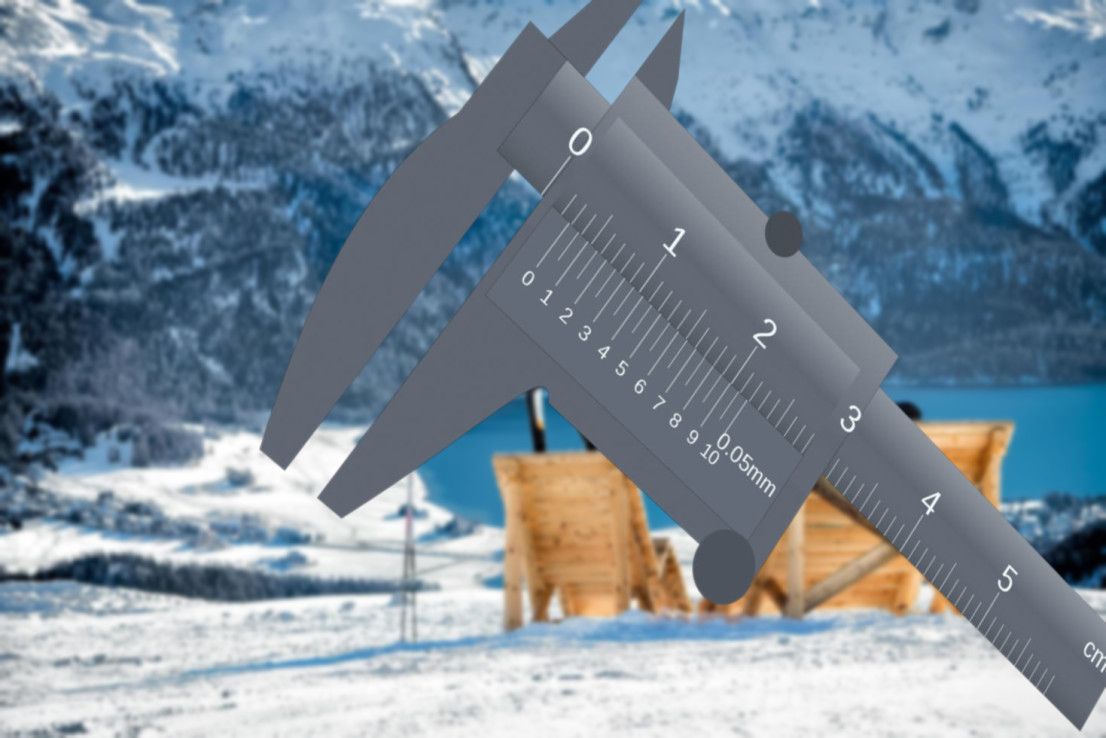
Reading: 2.8 mm
